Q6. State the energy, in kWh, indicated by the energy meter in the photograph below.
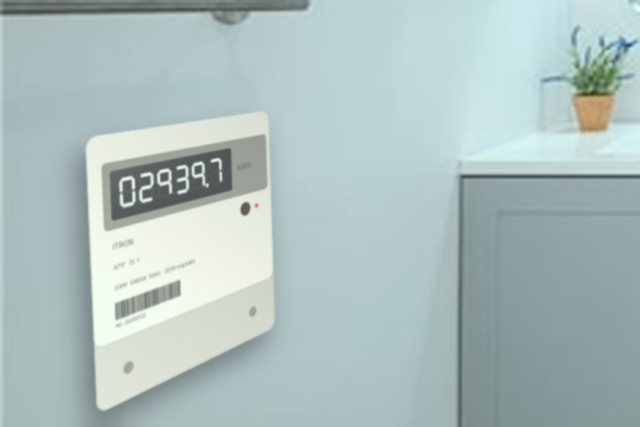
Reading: 2939.7 kWh
